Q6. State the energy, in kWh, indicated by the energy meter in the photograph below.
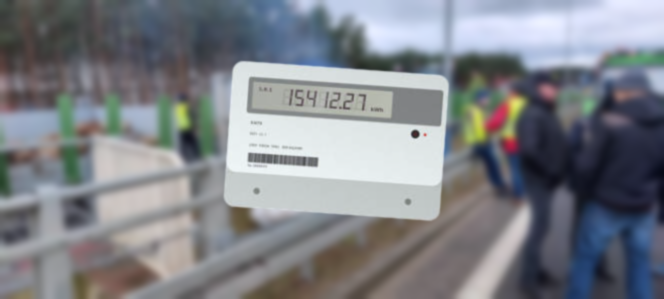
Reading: 15412.27 kWh
